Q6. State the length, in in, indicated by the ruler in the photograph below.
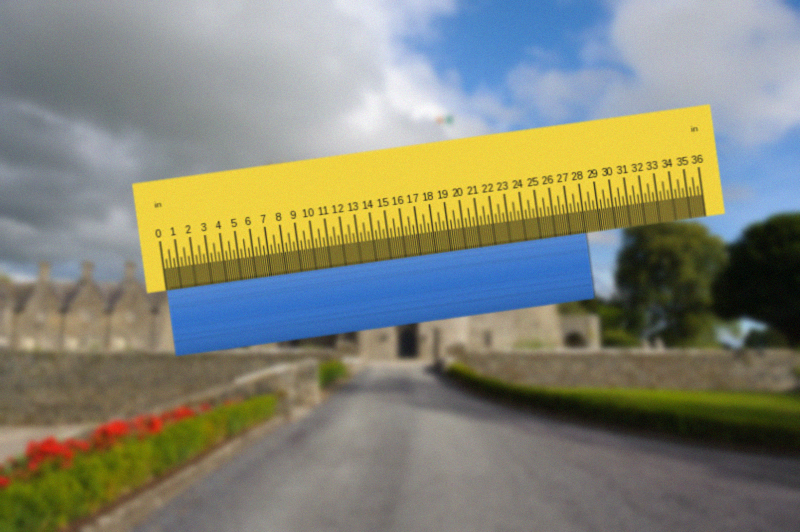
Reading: 28 in
